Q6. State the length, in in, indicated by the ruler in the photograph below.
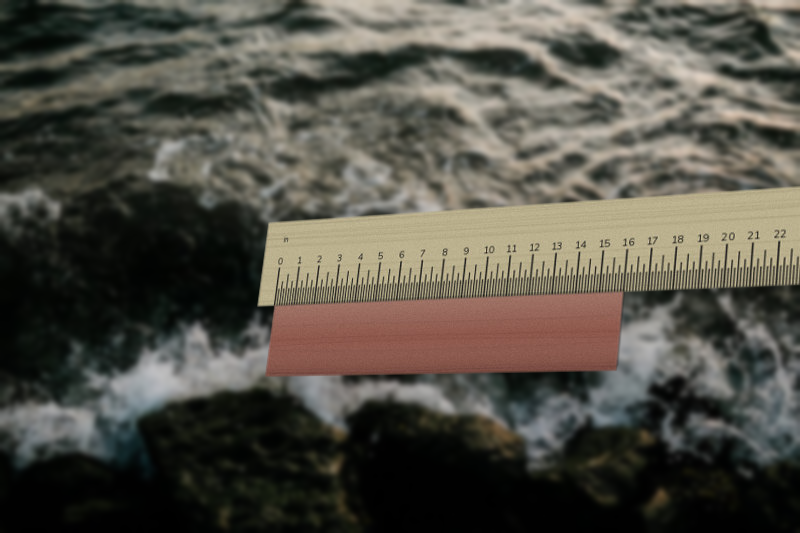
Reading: 16 in
